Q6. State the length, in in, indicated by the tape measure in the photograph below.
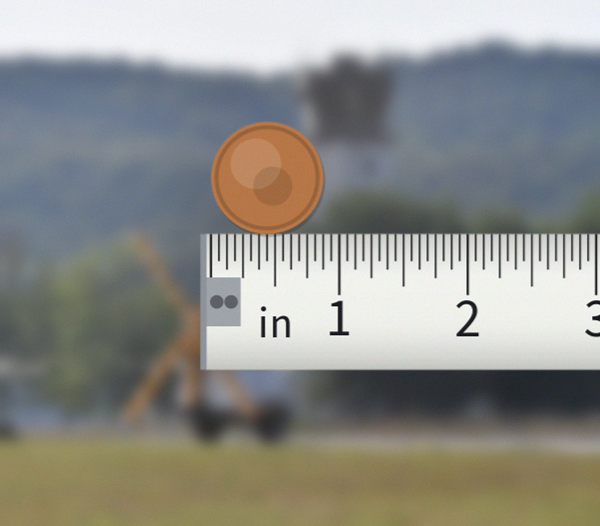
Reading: 0.875 in
